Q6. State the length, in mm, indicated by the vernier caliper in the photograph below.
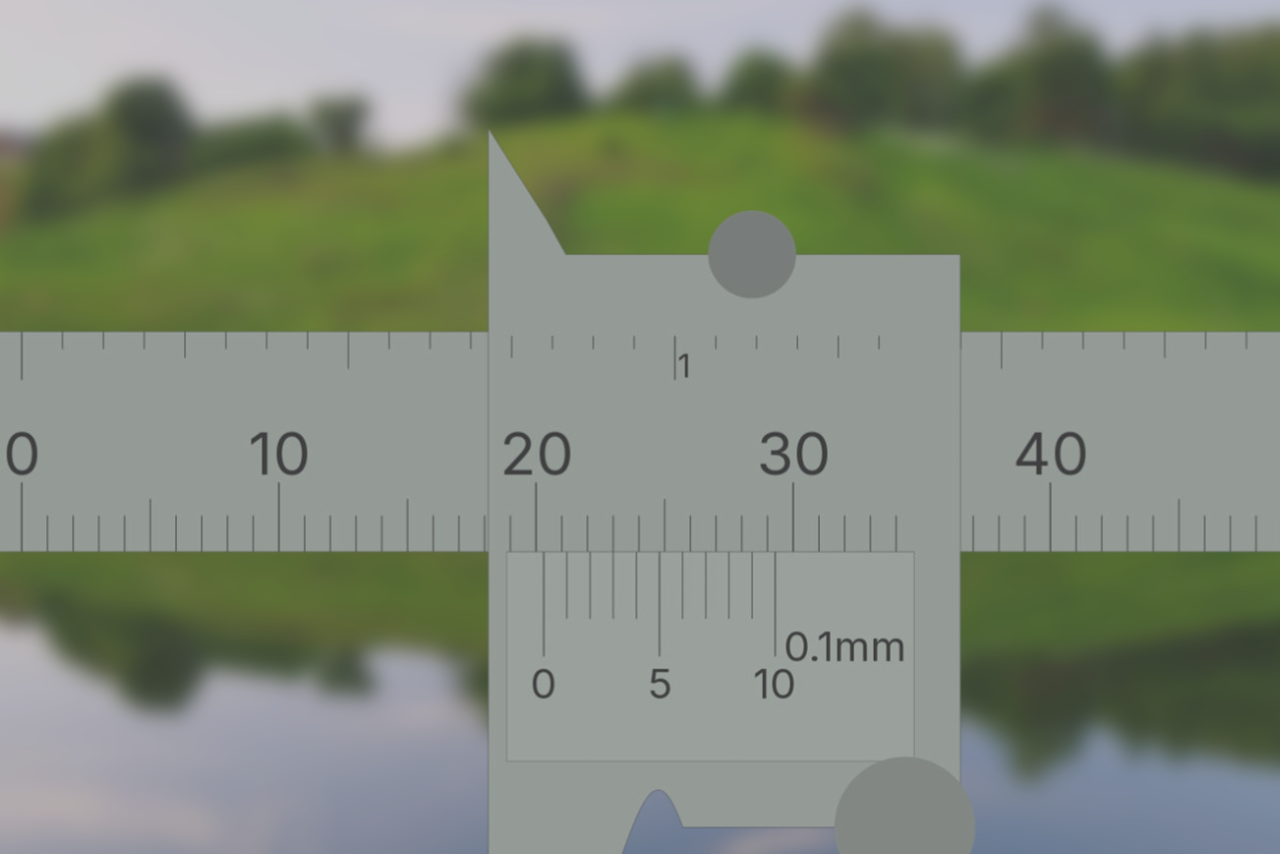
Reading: 20.3 mm
